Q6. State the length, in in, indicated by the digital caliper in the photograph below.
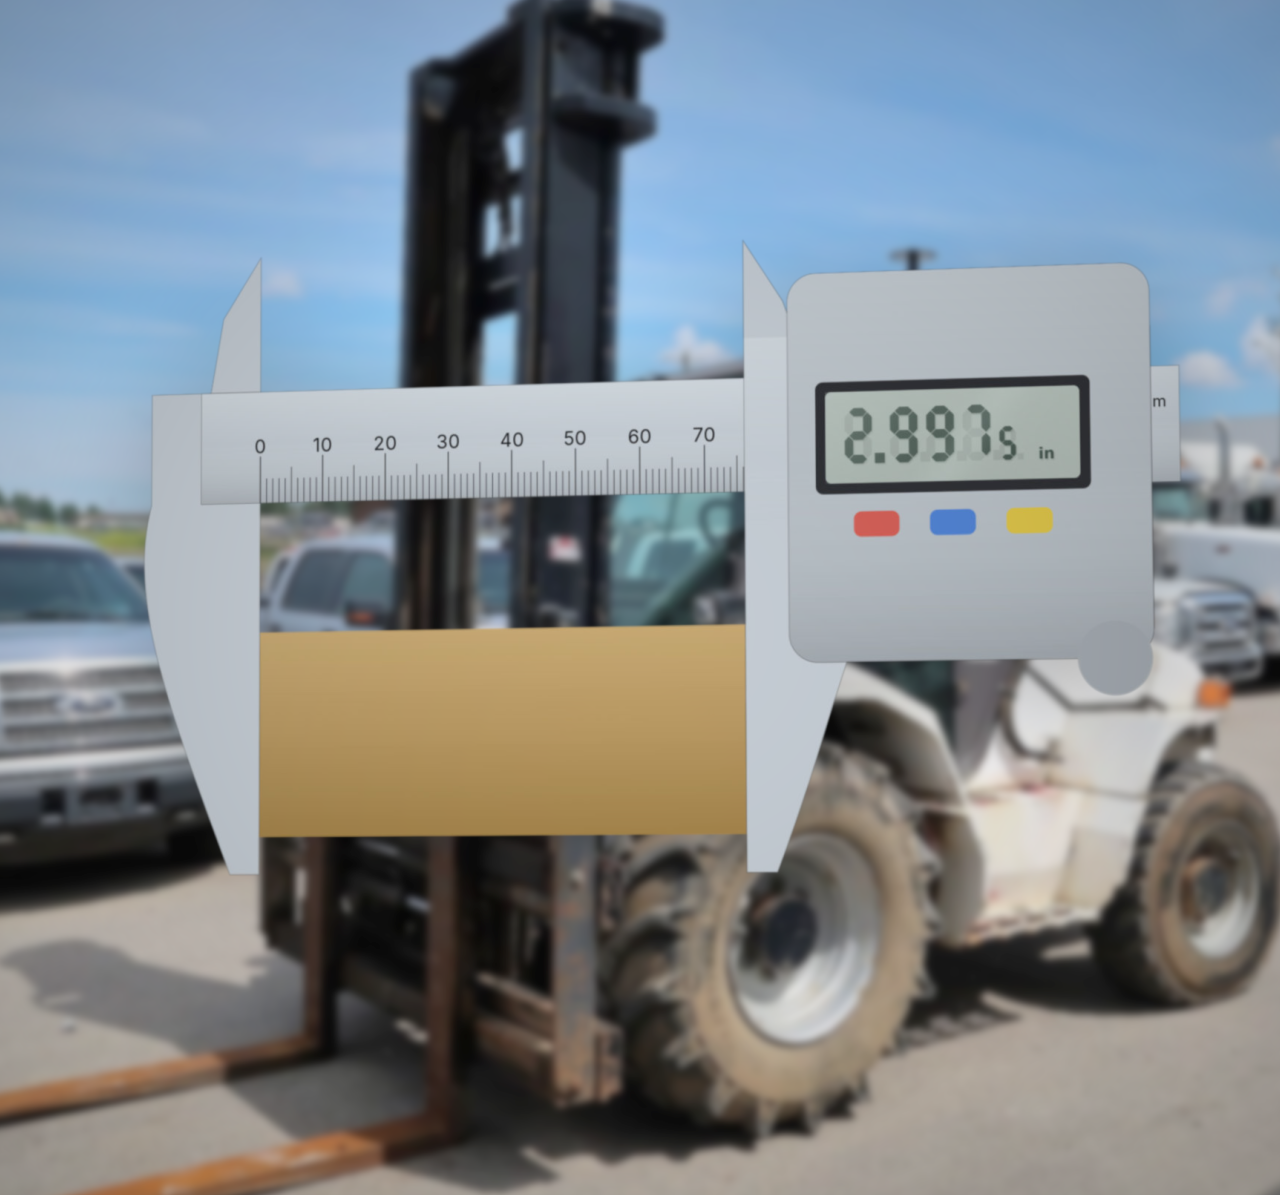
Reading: 2.9975 in
